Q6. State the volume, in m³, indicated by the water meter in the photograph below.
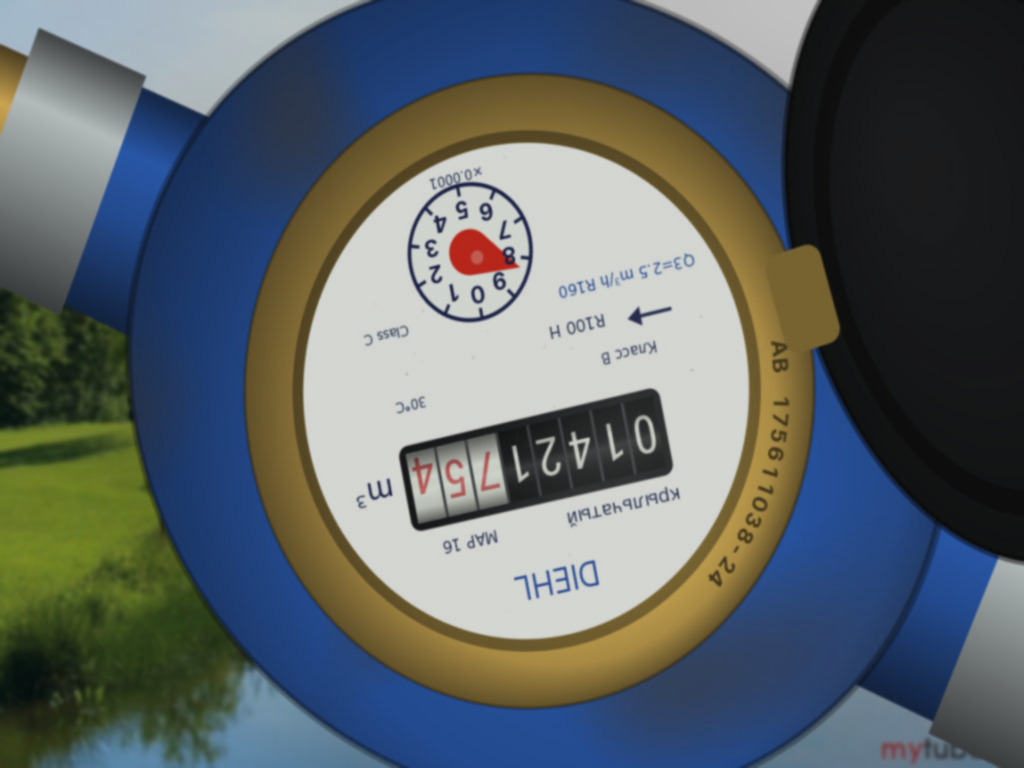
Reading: 1421.7538 m³
